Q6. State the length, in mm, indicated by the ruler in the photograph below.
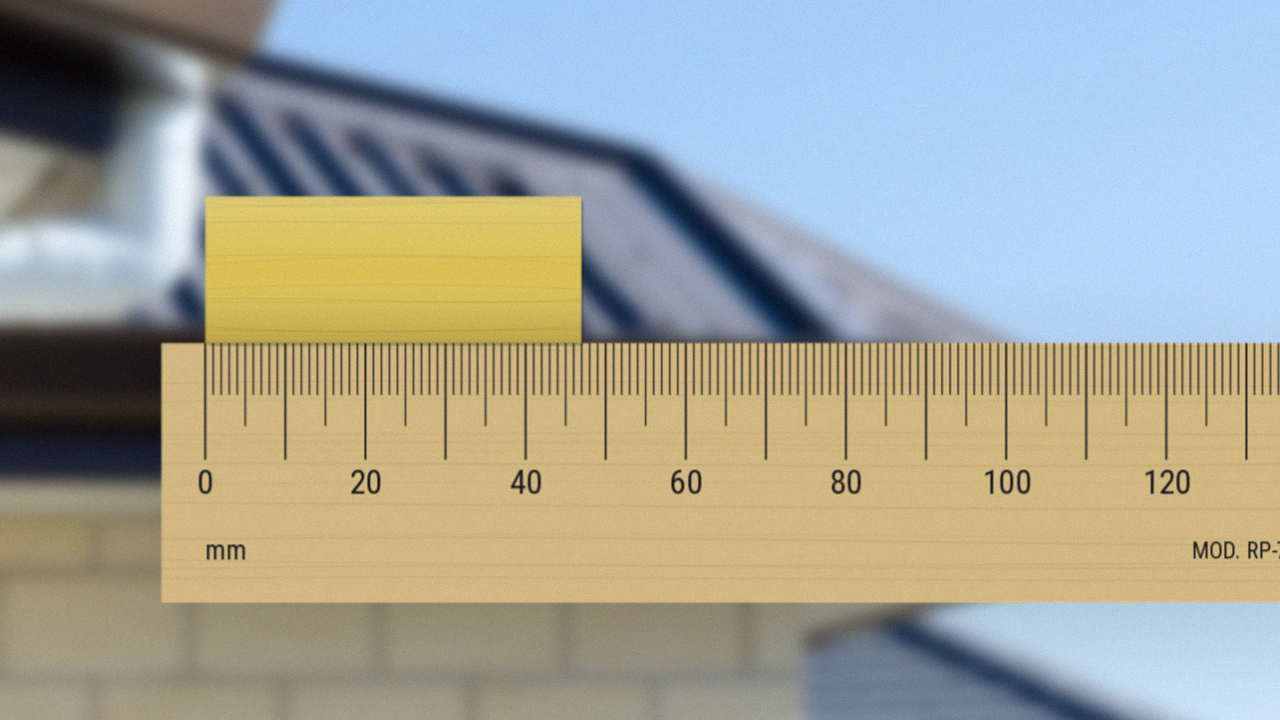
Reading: 47 mm
